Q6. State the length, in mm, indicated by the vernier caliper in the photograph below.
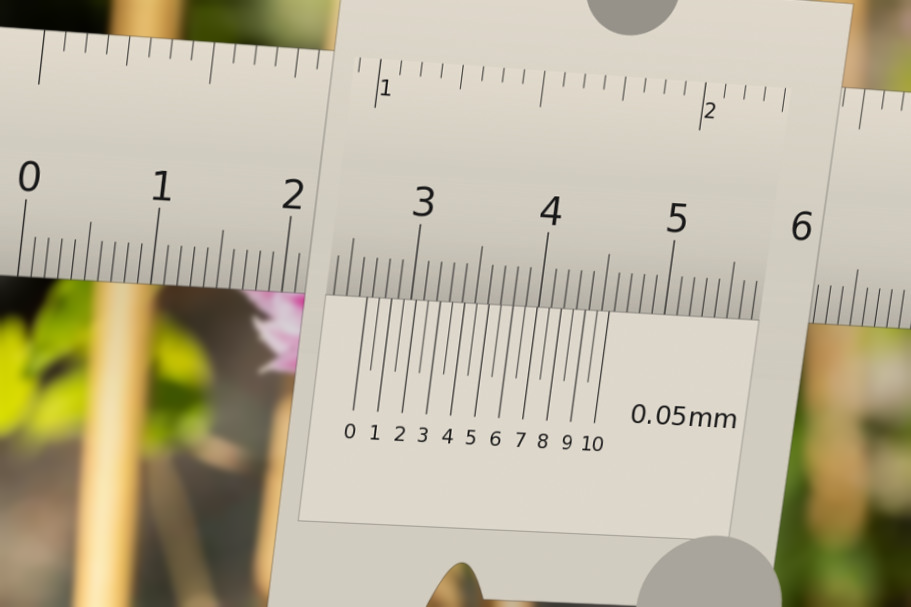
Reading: 26.6 mm
